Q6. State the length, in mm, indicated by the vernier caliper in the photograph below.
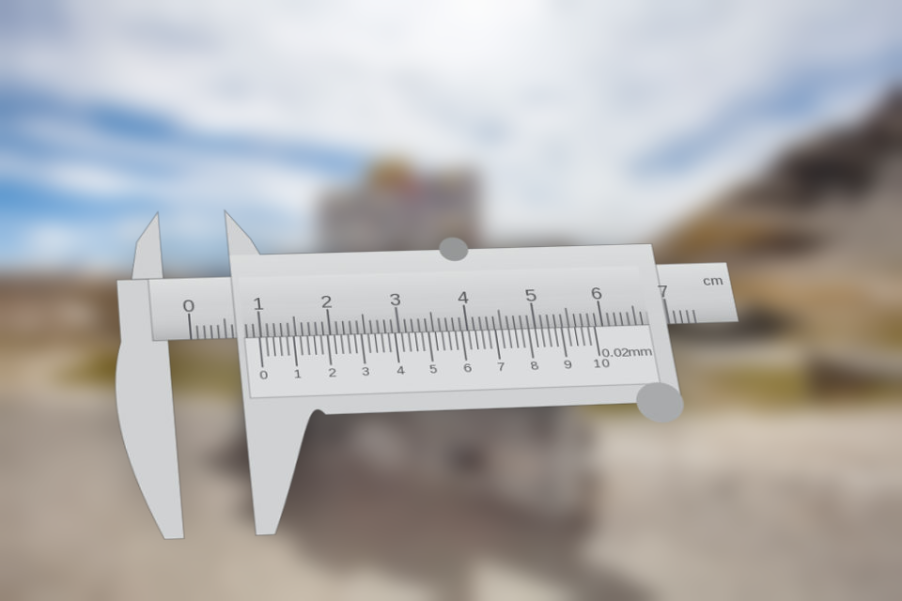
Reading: 9.8 mm
